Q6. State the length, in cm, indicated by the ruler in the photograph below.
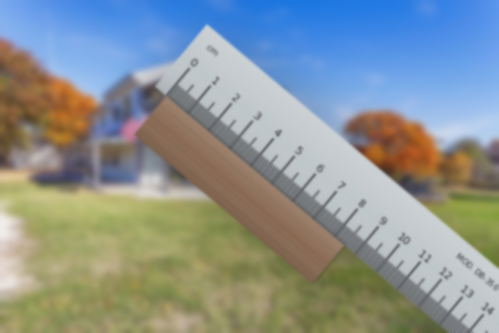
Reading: 8.5 cm
